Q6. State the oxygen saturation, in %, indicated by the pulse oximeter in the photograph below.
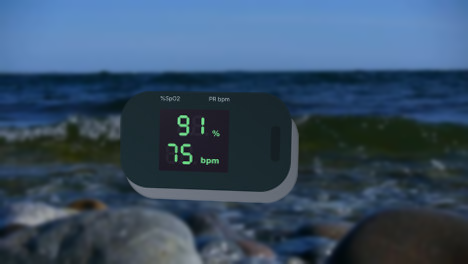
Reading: 91 %
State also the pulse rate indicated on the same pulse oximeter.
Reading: 75 bpm
